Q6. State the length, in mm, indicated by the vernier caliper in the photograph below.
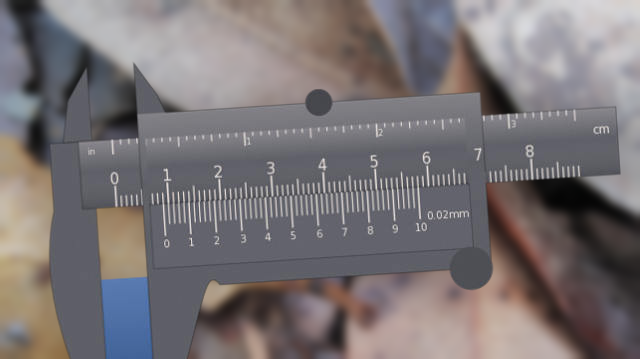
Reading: 9.0 mm
